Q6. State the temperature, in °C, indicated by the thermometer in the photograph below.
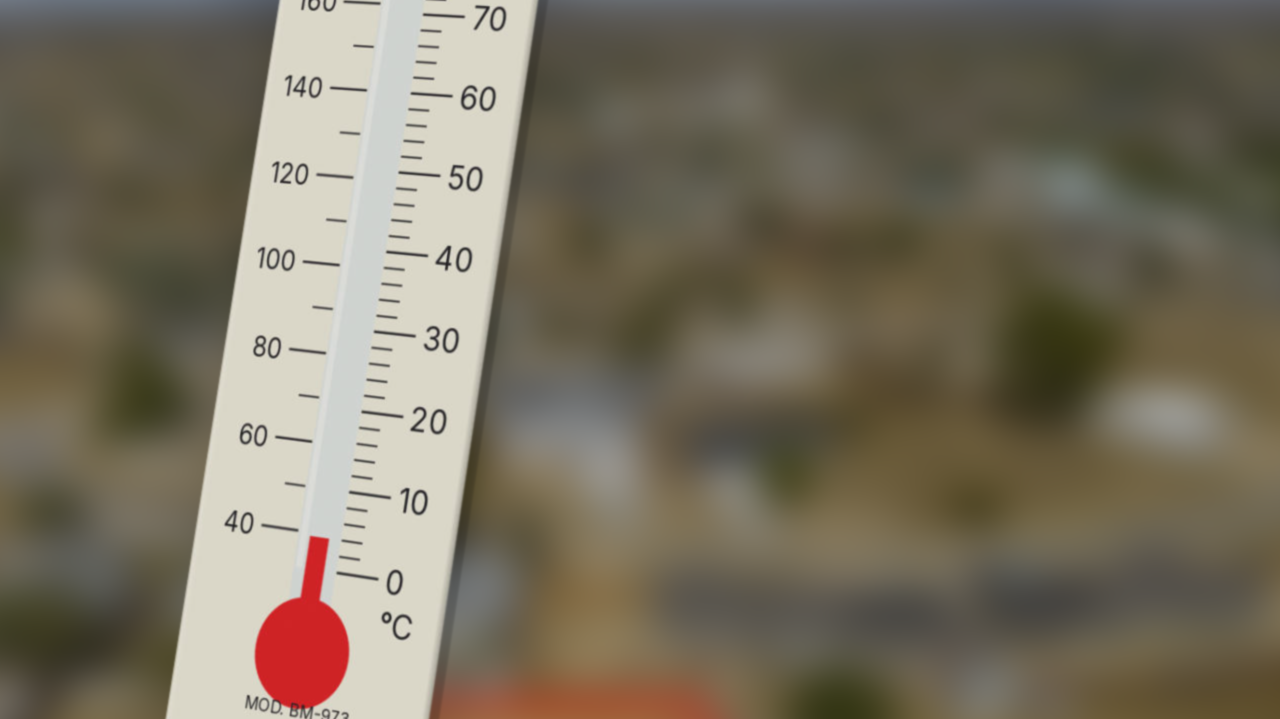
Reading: 4 °C
